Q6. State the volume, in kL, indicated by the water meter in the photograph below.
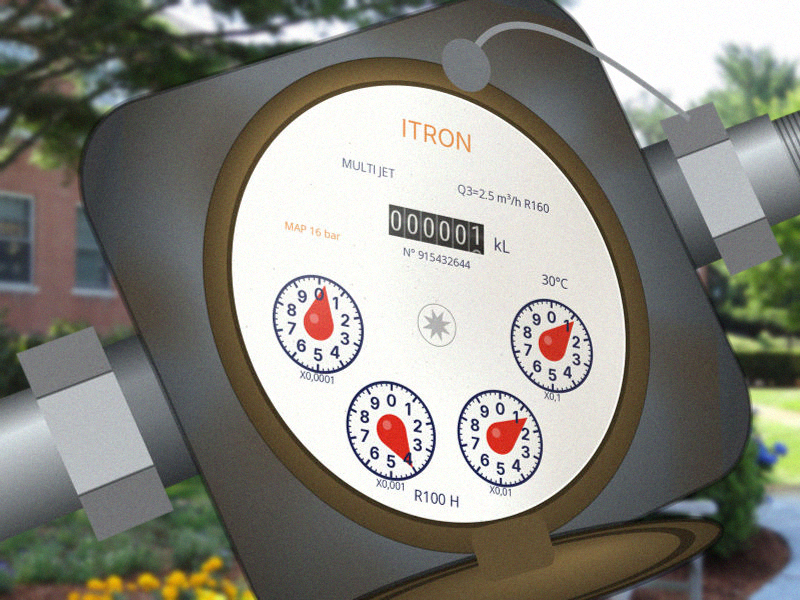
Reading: 1.1140 kL
